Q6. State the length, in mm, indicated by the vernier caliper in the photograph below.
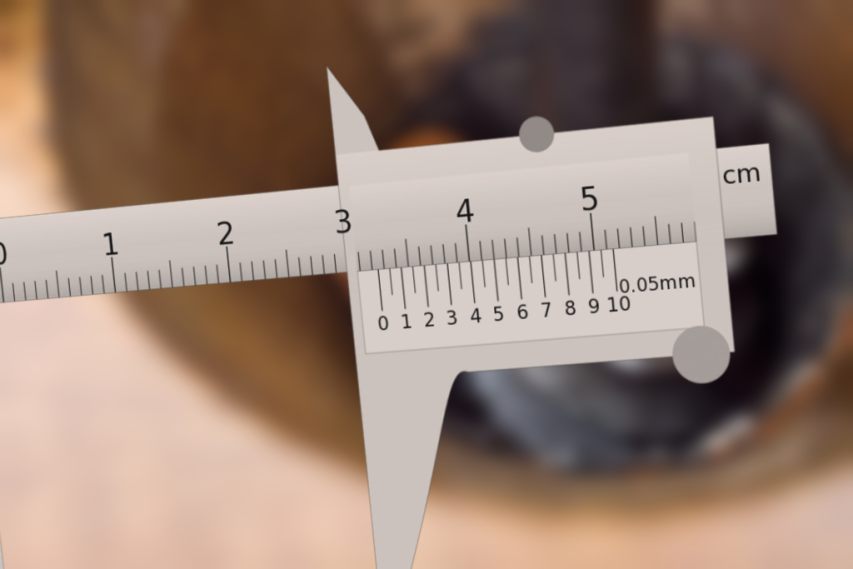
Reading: 32.5 mm
